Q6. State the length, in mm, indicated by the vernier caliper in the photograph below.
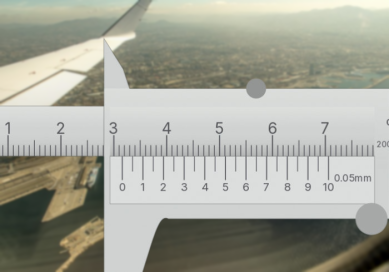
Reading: 31.6 mm
